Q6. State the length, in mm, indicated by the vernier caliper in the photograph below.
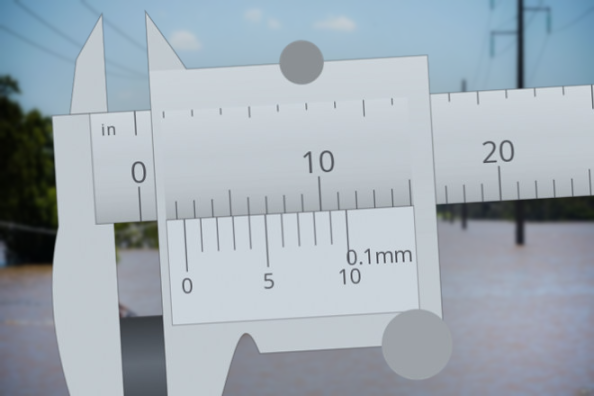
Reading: 2.4 mm
